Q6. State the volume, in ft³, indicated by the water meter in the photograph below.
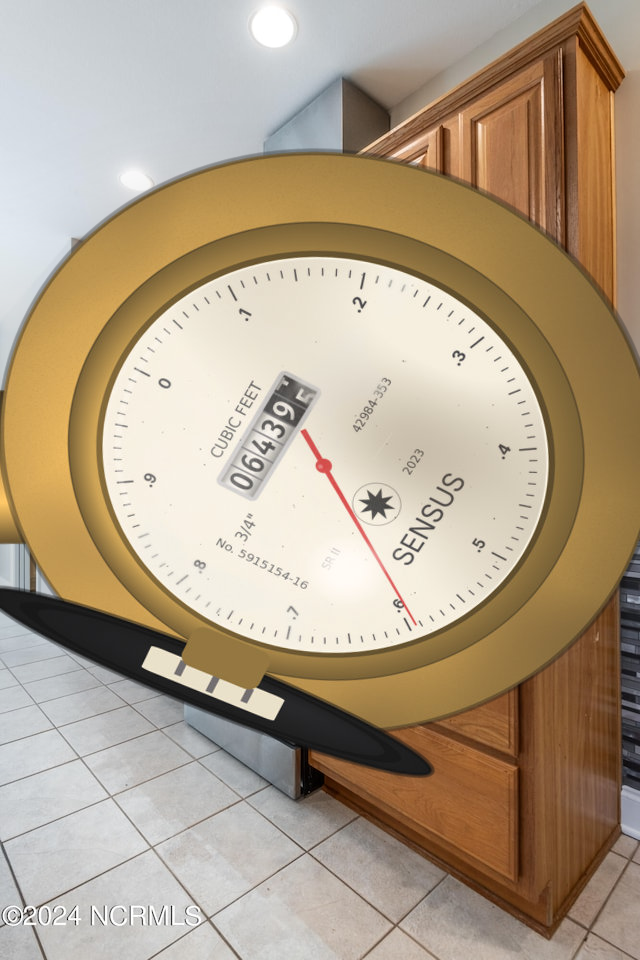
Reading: 64394.59 ft³
